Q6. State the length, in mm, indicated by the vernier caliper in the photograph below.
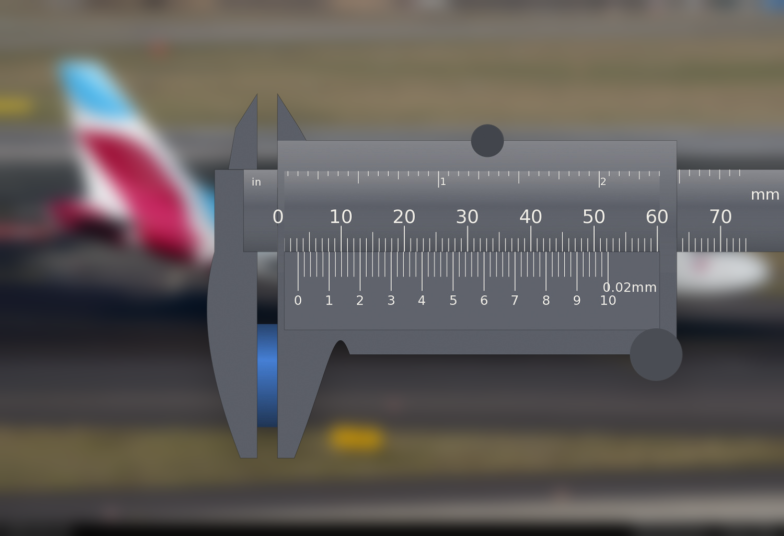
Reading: 3.2 mm
